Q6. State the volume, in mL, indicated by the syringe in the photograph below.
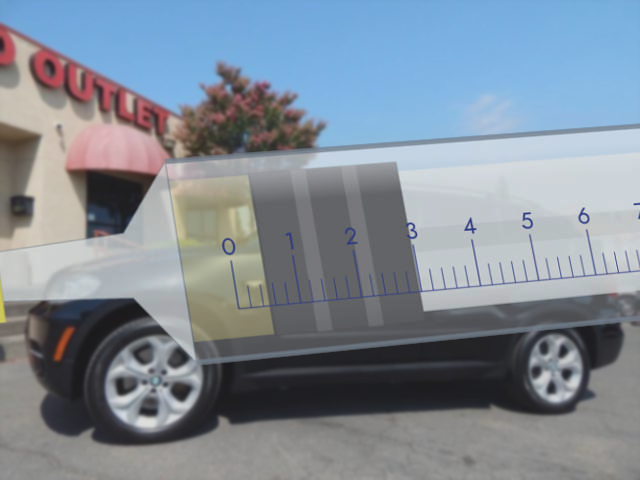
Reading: 0.5 mL
